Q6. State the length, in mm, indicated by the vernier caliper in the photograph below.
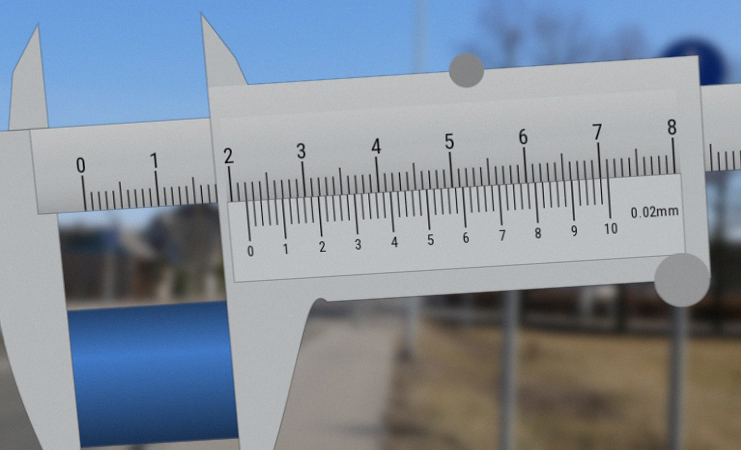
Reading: 22.0 mm
